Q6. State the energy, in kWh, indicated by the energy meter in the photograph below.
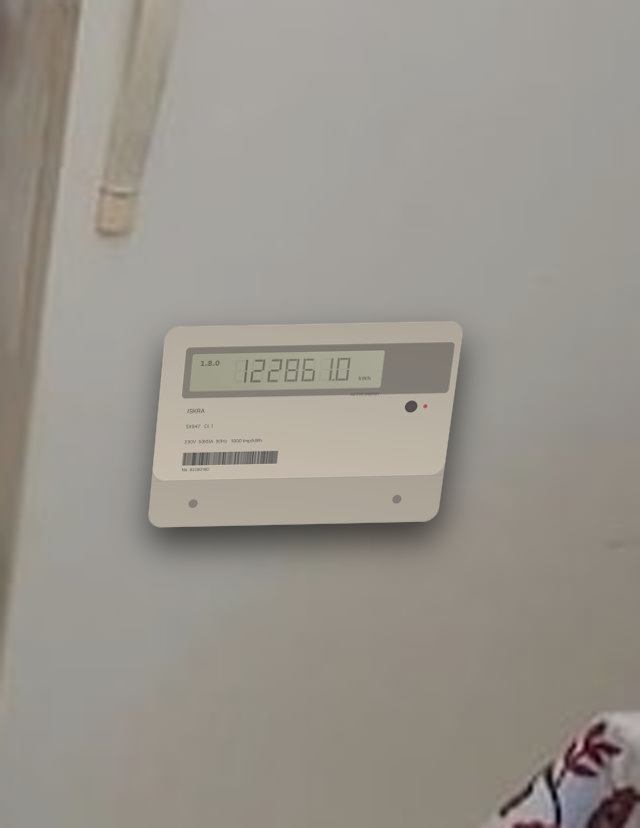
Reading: 122861.0 kWh
